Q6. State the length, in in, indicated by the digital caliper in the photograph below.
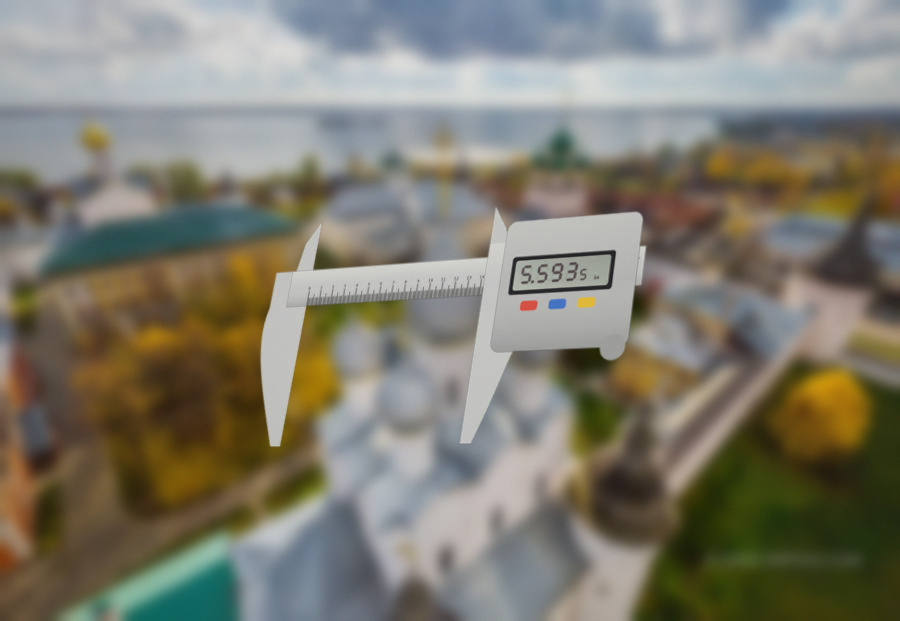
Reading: 5.5935 in
